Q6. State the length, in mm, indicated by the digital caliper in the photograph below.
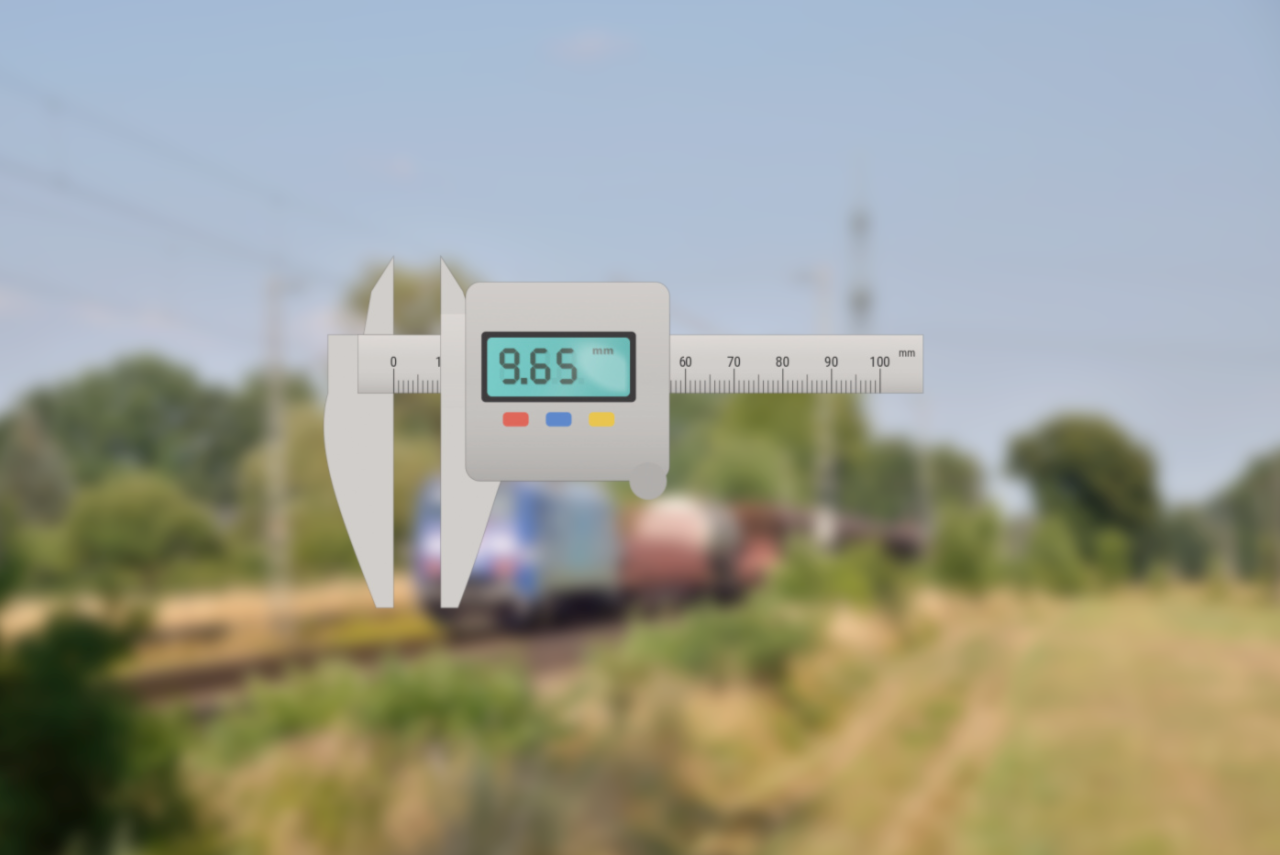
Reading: 9.65 mm
